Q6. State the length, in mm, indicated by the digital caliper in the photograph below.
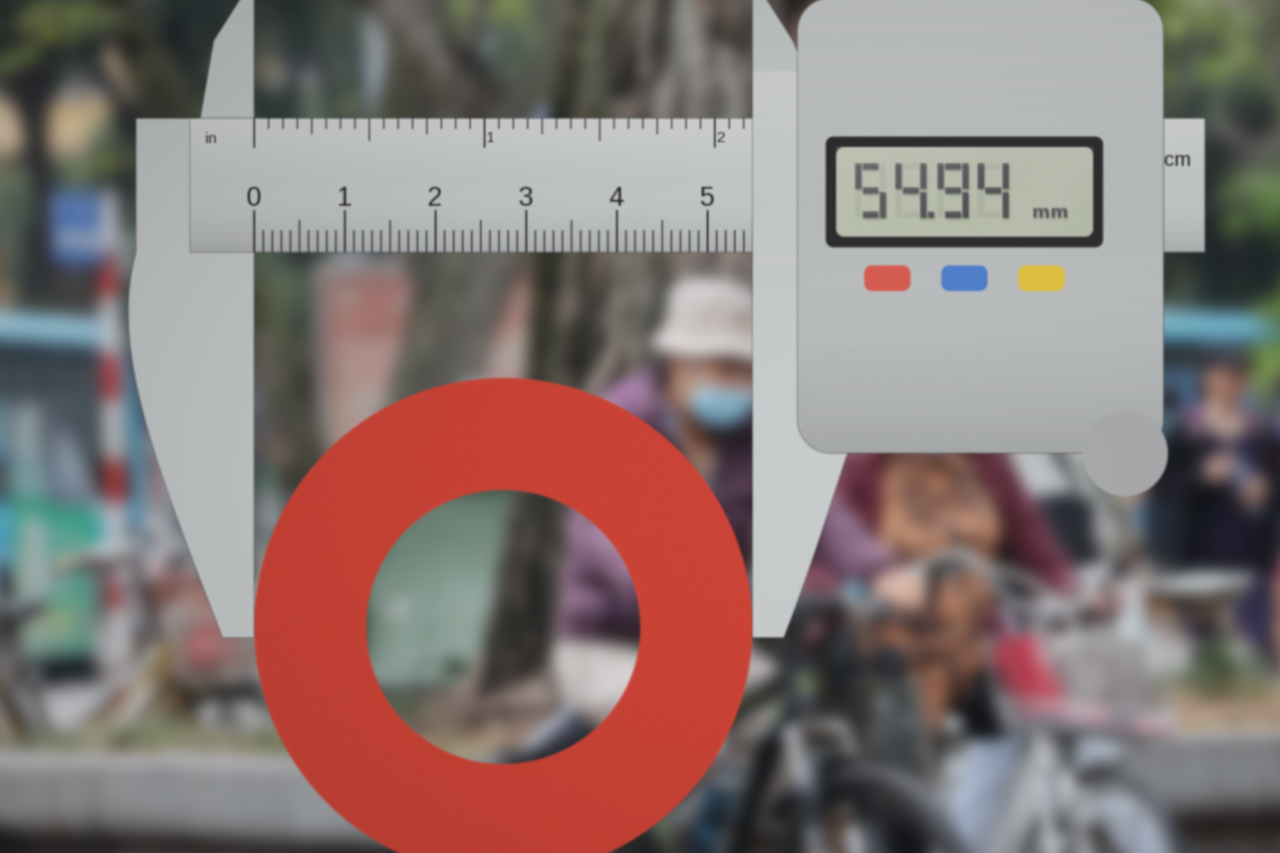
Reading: 54.94 mm
